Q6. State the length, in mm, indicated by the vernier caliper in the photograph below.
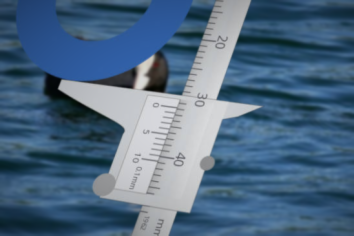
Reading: 31.8 mm
